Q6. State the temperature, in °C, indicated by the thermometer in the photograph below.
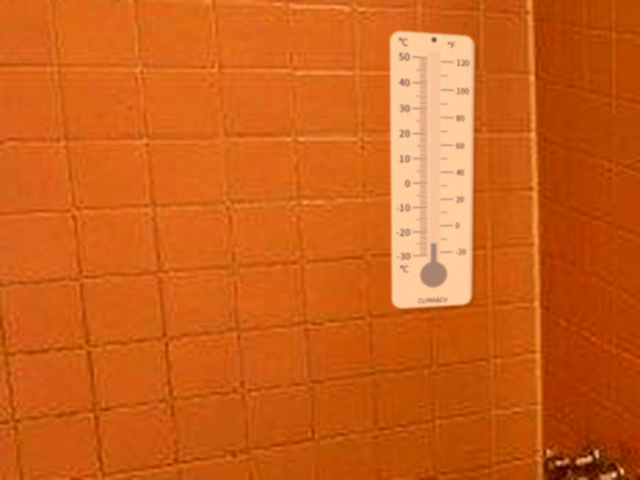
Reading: -25 °C
